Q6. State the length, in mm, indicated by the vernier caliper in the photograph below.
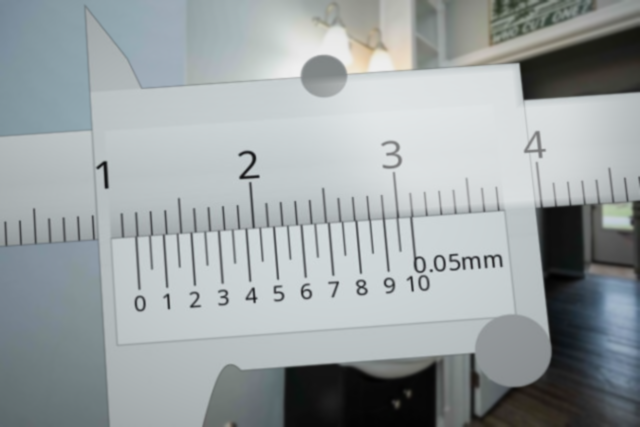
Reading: 11.9 mm
